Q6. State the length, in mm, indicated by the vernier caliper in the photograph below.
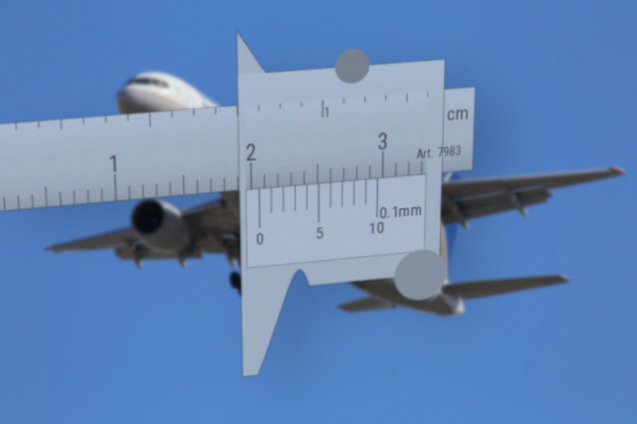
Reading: 20.6 mm
